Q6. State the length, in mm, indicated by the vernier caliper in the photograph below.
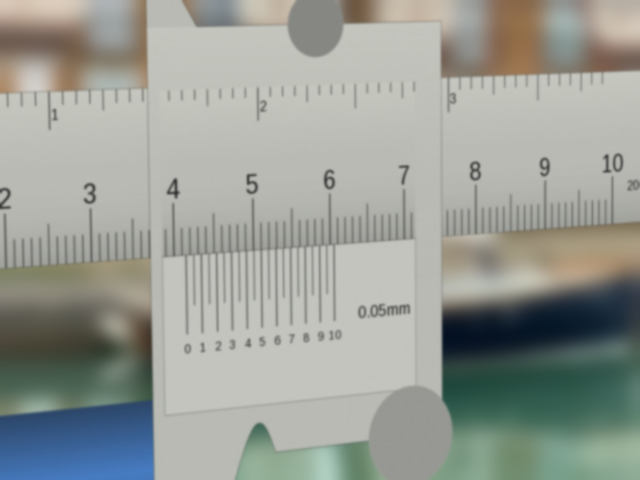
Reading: 41.5 mm
